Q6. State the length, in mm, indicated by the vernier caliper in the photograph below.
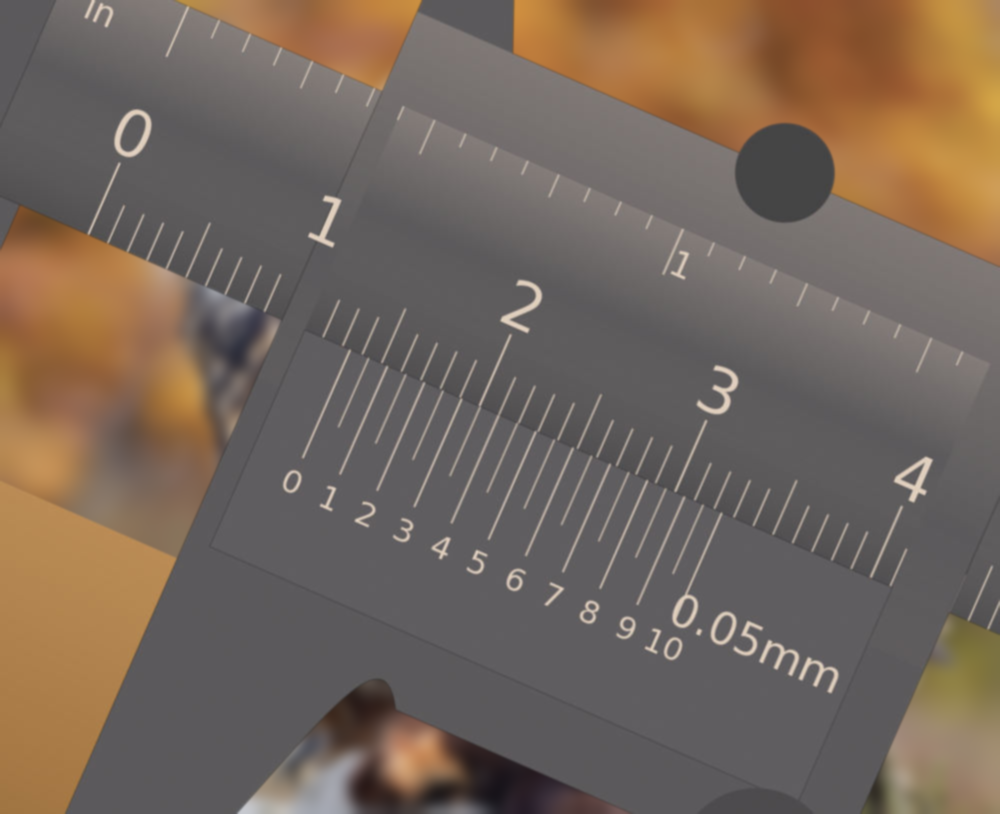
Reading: 13.4 mm
